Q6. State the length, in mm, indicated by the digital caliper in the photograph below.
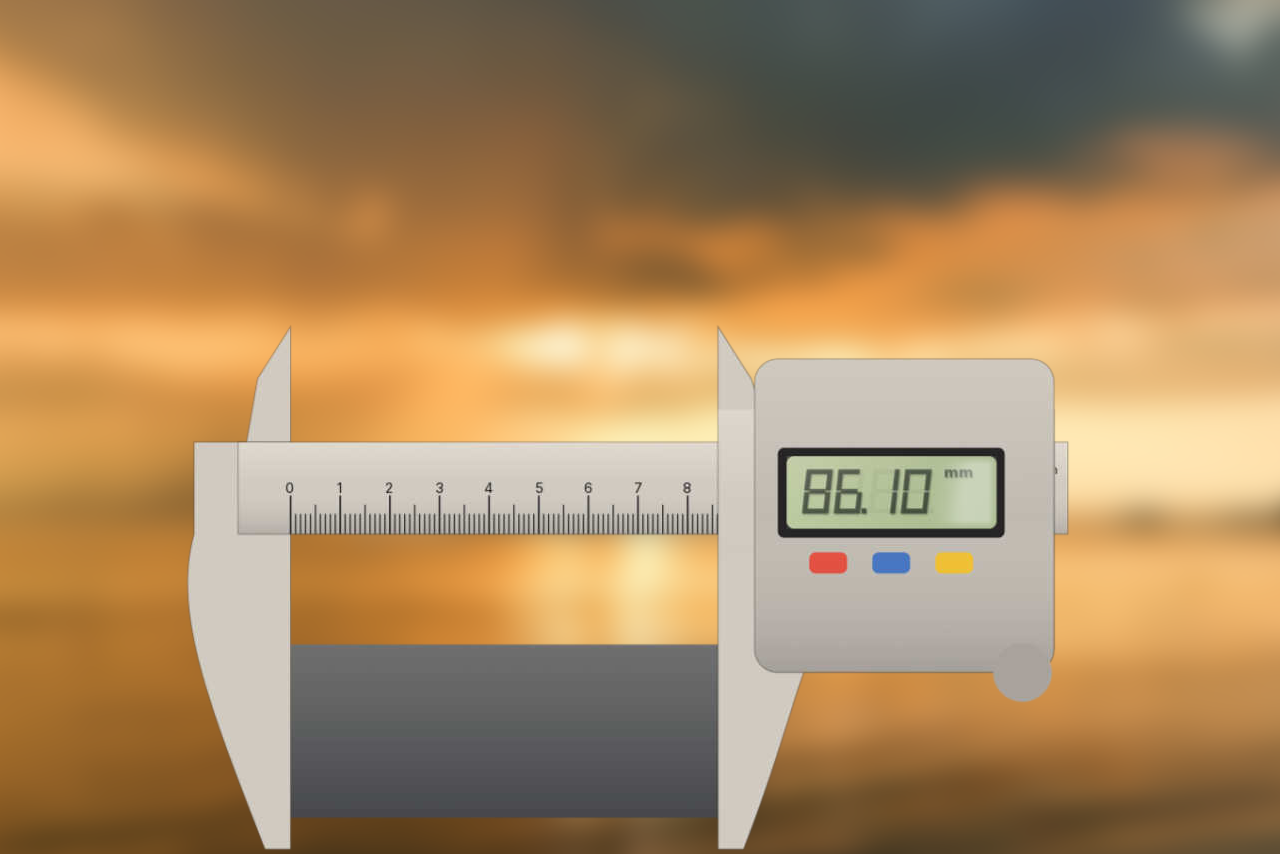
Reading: 86.10 mm
